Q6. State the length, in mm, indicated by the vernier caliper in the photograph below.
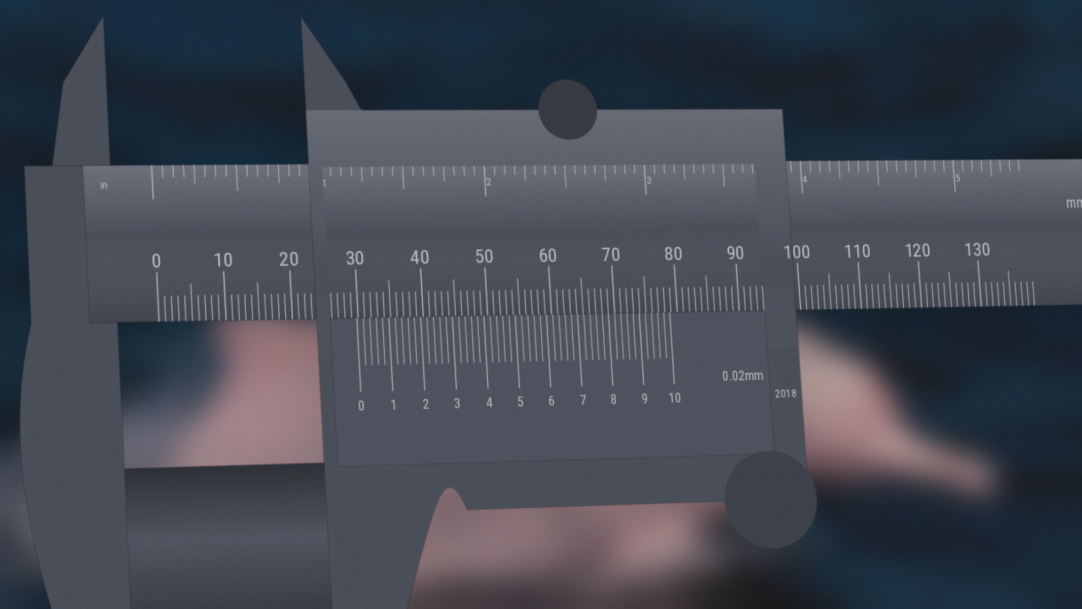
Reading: 29.8 mm
